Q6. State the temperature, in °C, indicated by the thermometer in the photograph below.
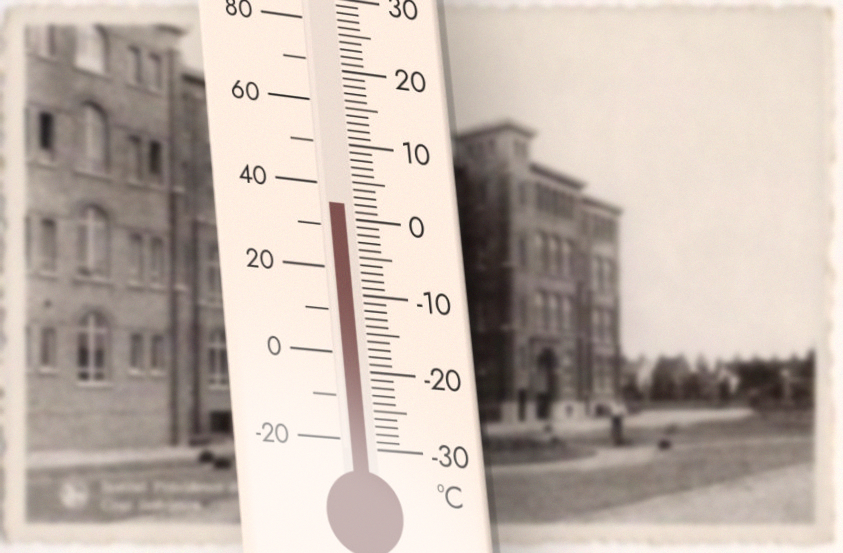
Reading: 2 °C
